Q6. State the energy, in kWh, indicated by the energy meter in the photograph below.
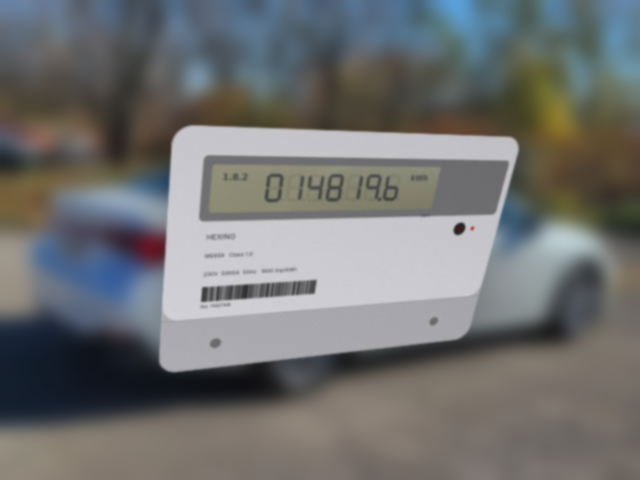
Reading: 14819.6 kWh
